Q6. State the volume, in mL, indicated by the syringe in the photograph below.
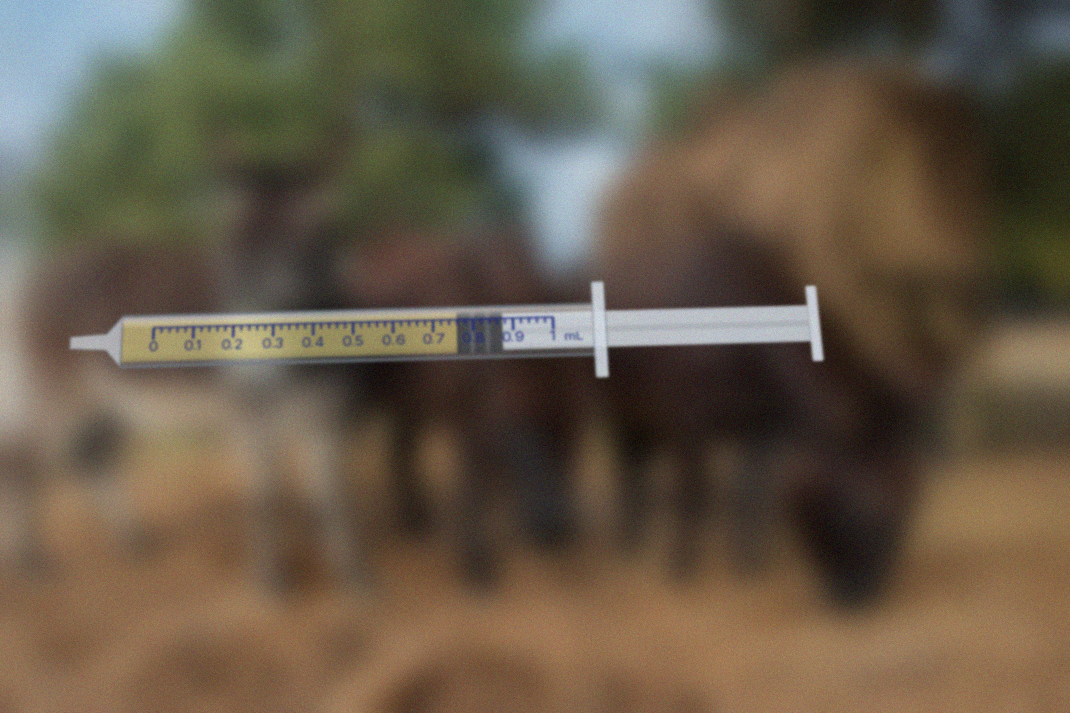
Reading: 0.76 mL
